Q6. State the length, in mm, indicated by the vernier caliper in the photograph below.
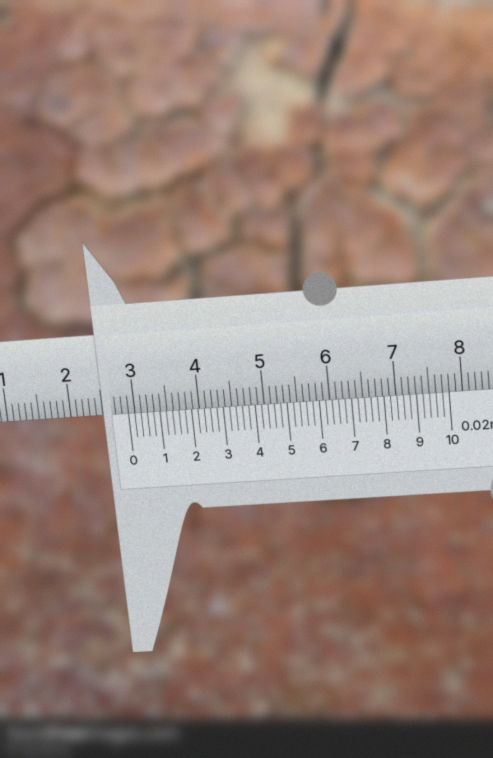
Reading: 29.0 mm
